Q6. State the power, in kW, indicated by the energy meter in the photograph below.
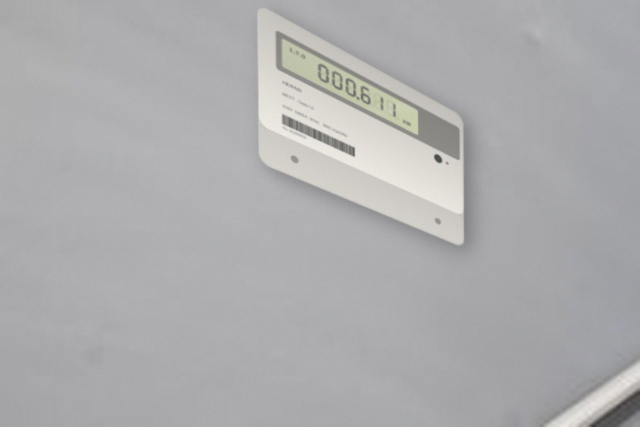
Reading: 0.611 kW
